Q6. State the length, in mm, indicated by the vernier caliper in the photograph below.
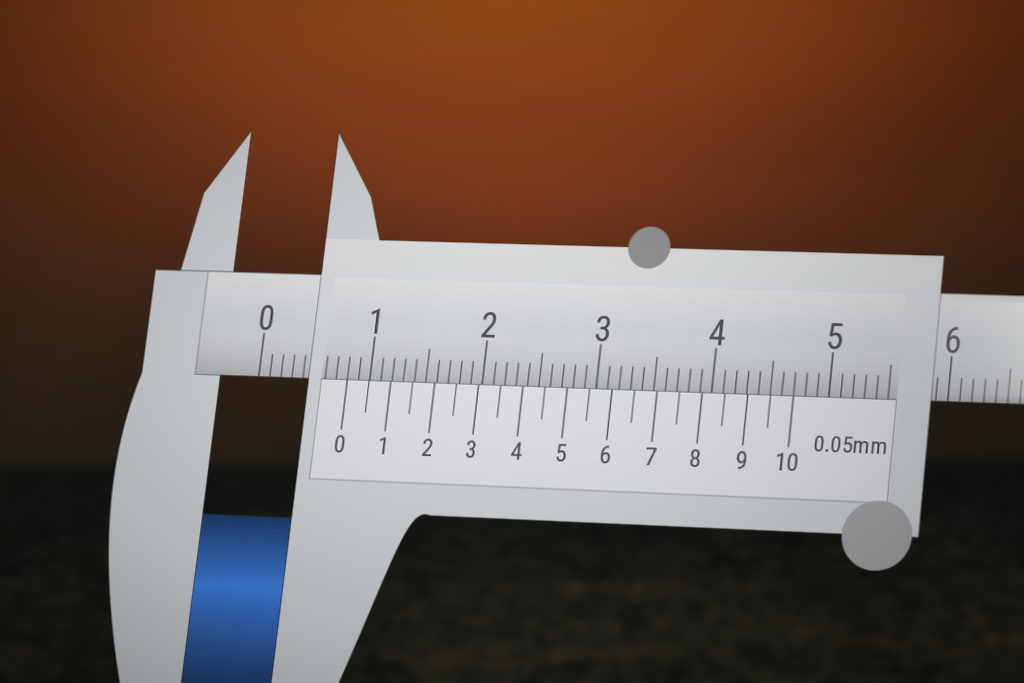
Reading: 8.0 mm
